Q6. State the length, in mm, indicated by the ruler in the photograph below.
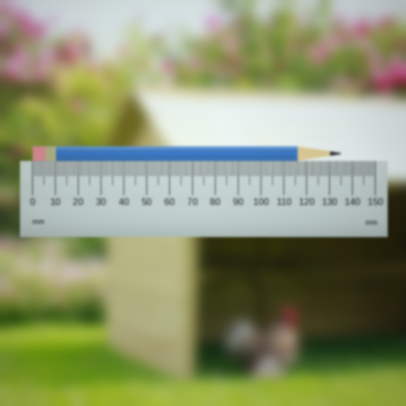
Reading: 135 mm
